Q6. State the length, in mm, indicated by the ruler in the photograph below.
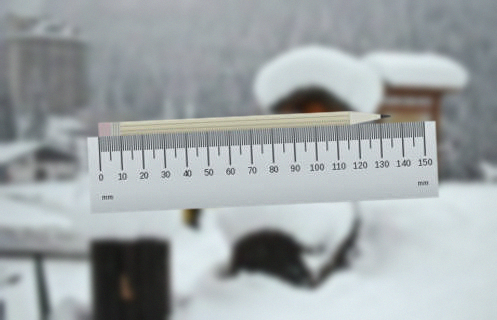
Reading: 135 mm
